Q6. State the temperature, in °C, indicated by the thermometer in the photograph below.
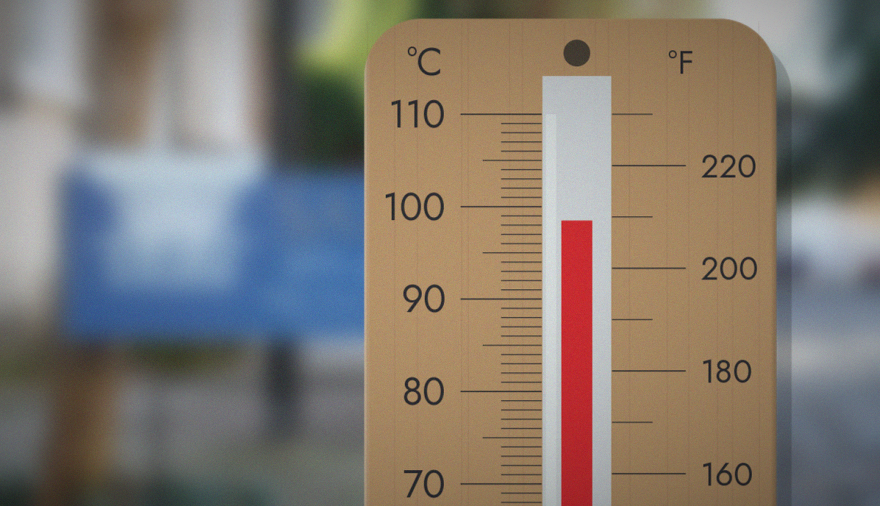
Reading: 98.5 °C
